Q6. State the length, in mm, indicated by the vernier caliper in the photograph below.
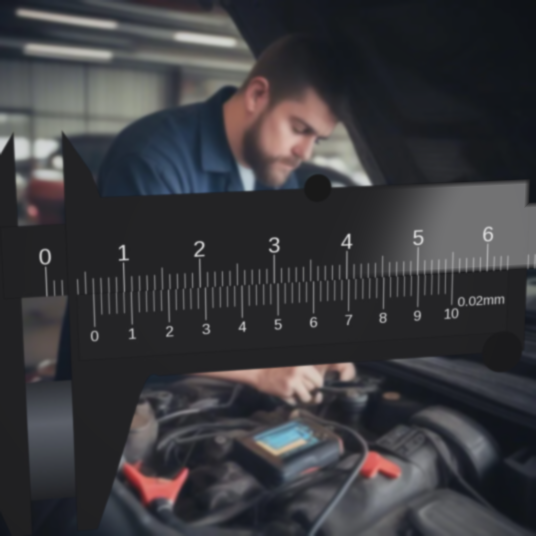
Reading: 6.0 mm
